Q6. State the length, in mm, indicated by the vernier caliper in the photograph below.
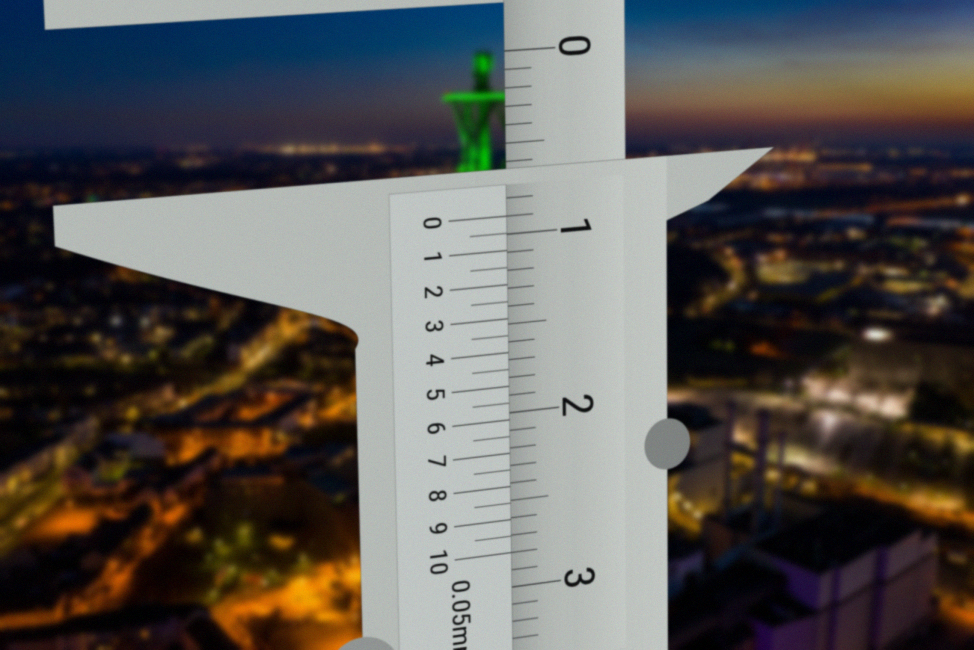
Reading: 9.0 mm
